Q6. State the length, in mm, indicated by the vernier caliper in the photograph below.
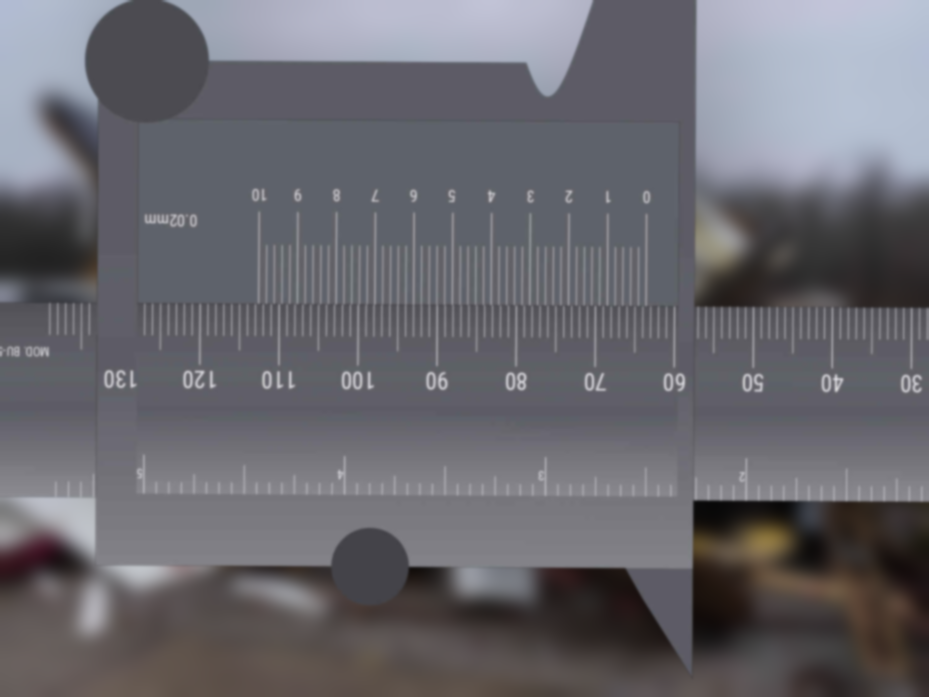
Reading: 63.6 mm
